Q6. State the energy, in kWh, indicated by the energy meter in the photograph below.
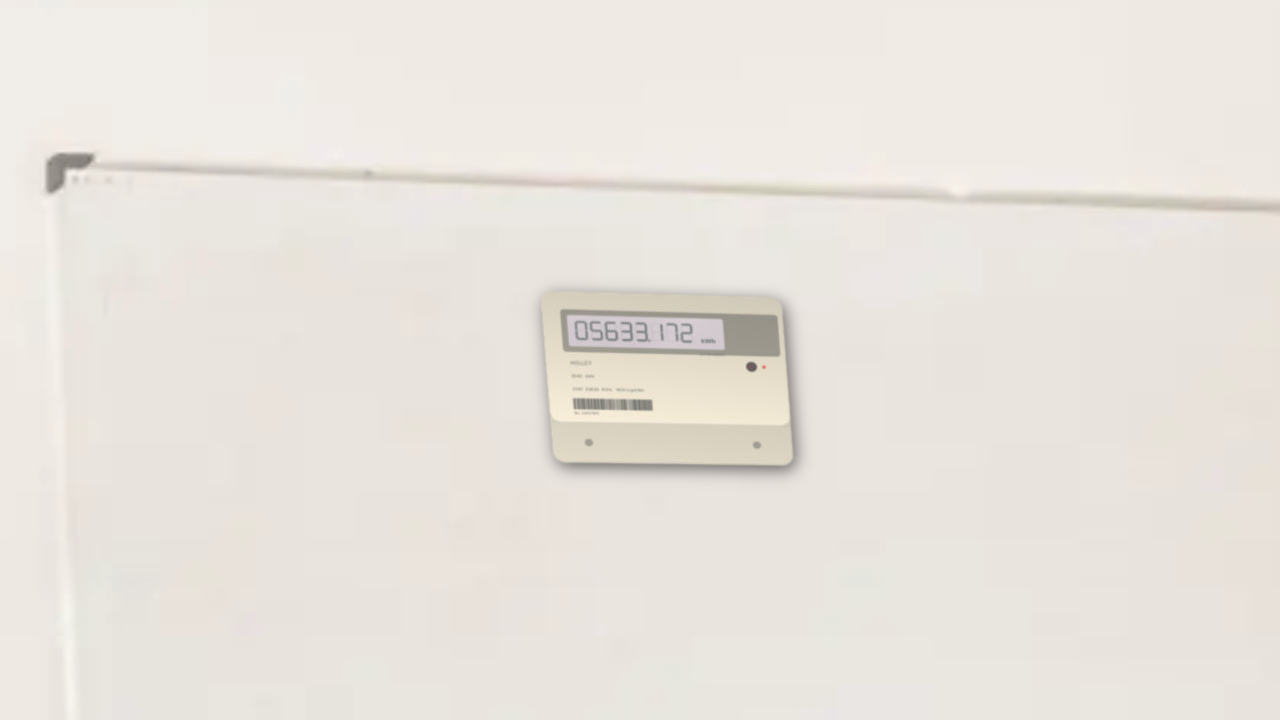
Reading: 5633.172 kWh
